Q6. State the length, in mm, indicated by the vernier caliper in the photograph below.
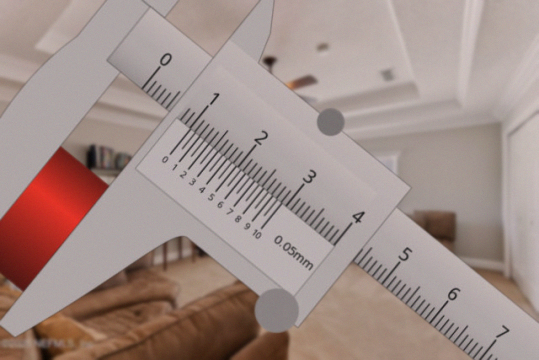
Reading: 10.2 mm
